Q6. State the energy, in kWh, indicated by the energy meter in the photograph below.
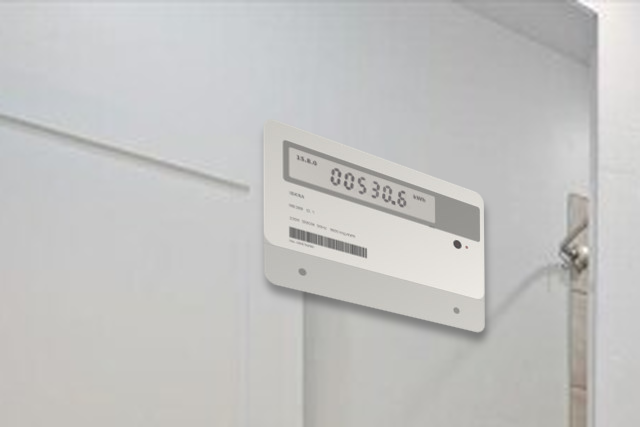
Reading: 530.6 kWh
